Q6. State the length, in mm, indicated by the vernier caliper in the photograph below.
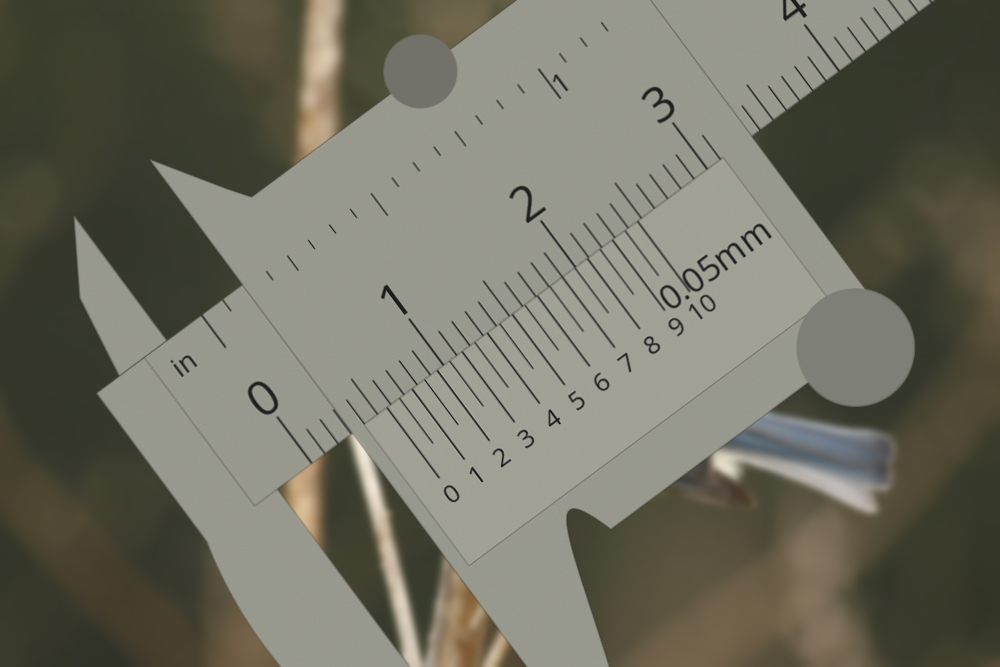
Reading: 5.7 mm
